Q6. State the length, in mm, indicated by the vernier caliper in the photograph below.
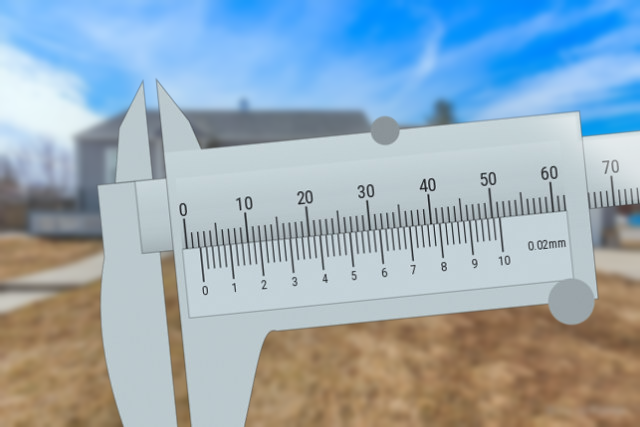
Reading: 2.2 mm
